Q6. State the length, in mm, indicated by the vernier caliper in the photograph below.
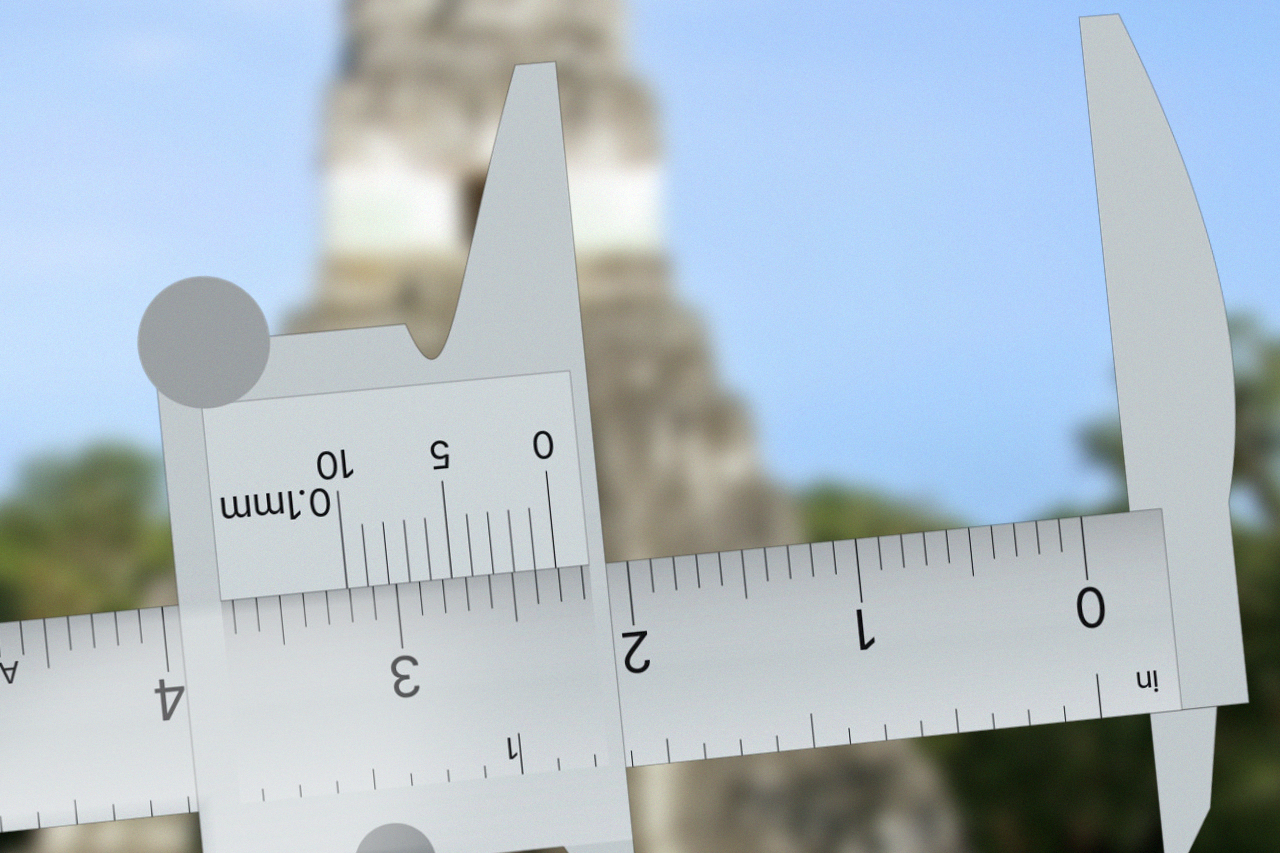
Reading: 23.1 mm
